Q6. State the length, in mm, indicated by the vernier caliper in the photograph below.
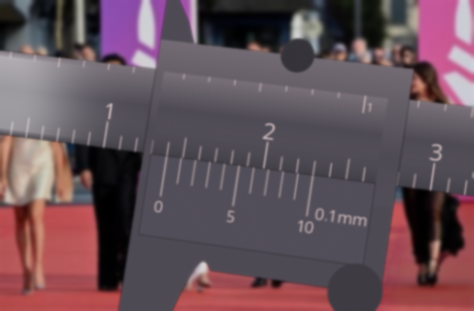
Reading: 14.0 mm
